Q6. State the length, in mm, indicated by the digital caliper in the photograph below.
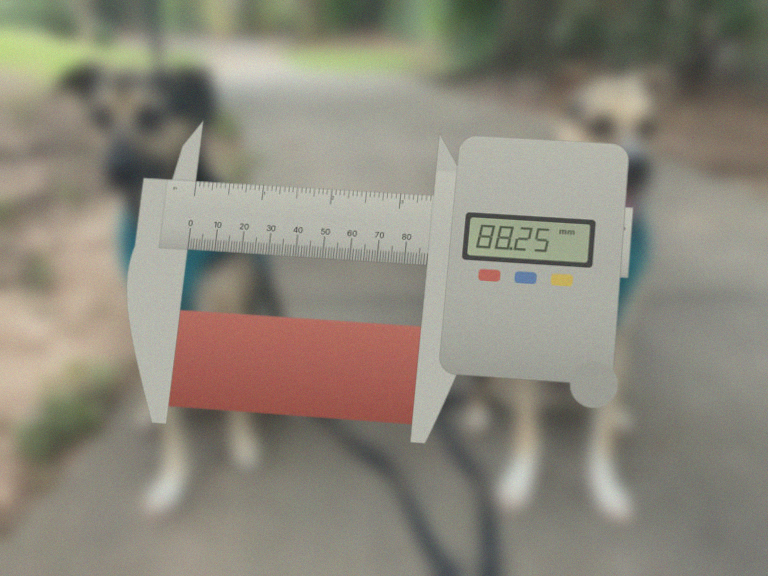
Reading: 88.25 mm
